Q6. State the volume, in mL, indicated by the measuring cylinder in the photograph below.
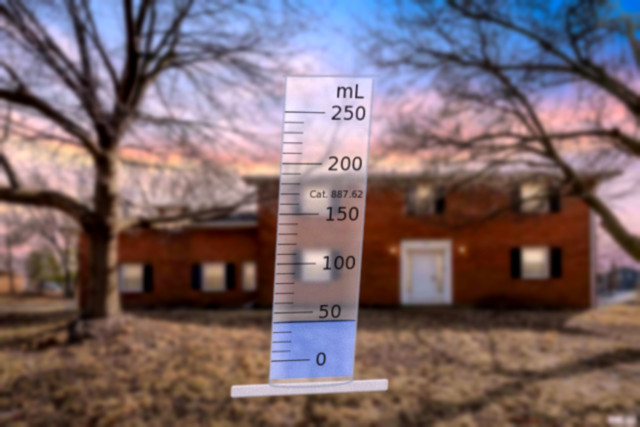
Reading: 40 mL
